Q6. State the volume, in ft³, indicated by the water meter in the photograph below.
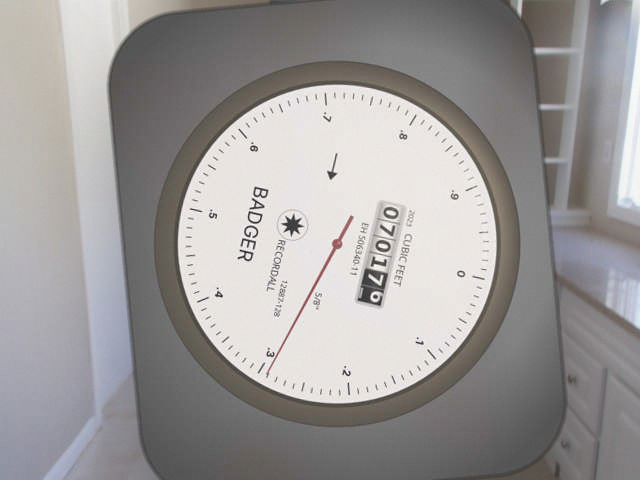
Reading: 70176.29 ft³
